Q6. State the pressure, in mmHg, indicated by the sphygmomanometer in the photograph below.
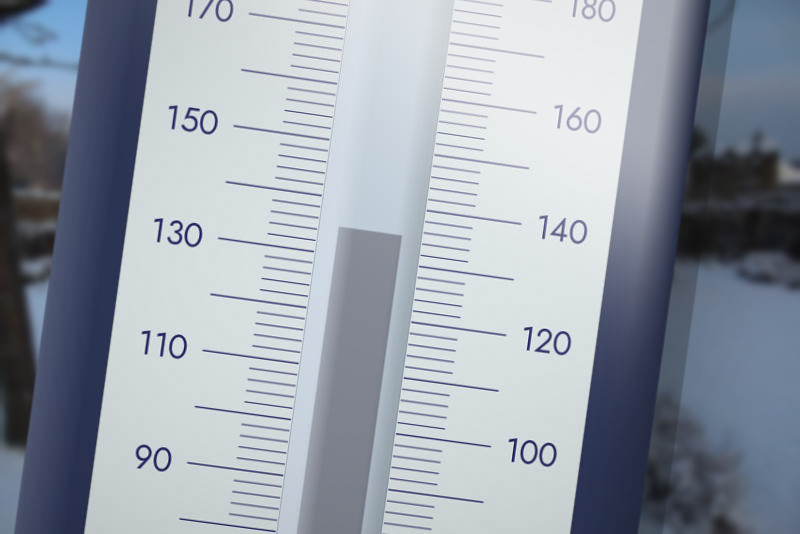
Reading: 135 mmHg
